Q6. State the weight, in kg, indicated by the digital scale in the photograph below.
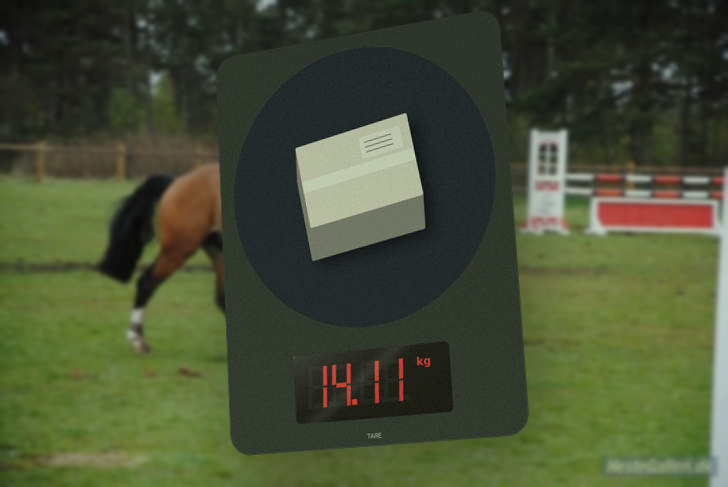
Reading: 14.11 kg
